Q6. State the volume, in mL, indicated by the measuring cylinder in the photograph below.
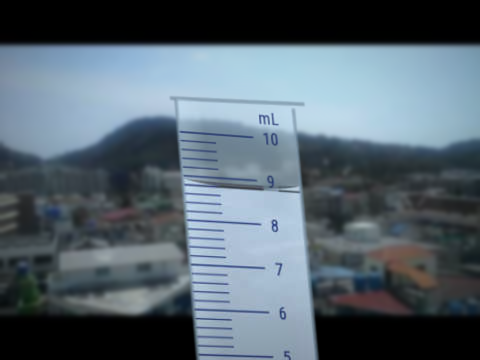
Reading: 8.8 mL
